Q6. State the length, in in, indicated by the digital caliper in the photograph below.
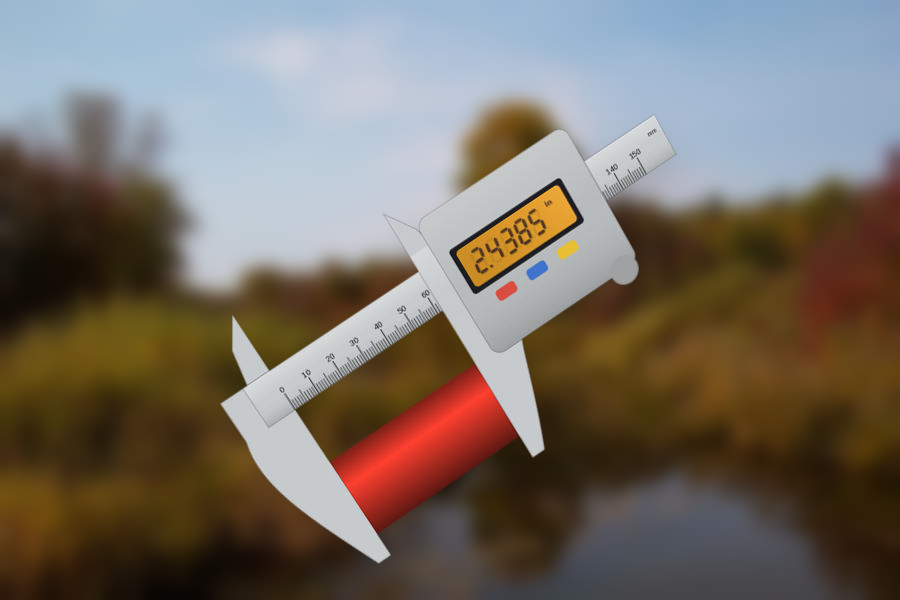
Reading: 2.4385 in
